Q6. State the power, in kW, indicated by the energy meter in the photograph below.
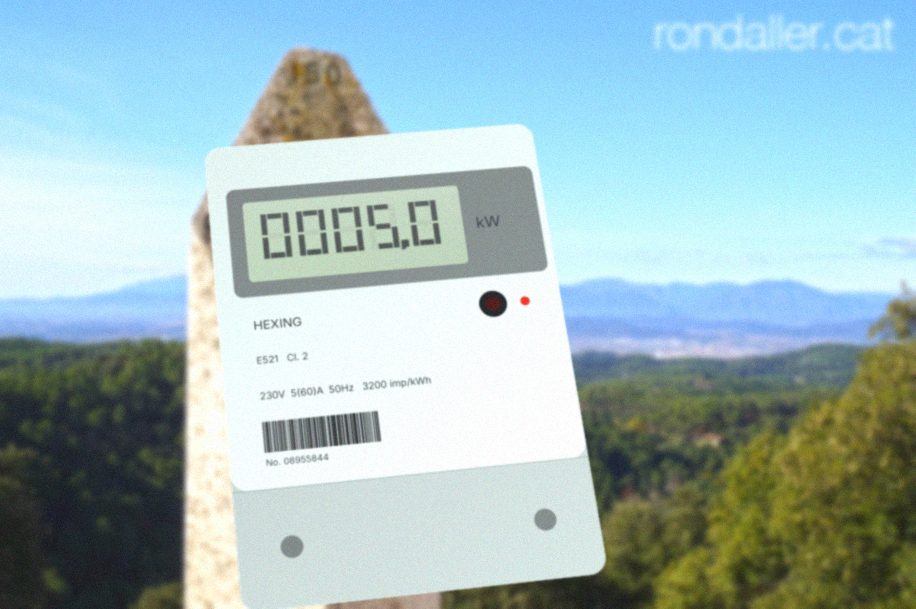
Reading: 5.0 kW
